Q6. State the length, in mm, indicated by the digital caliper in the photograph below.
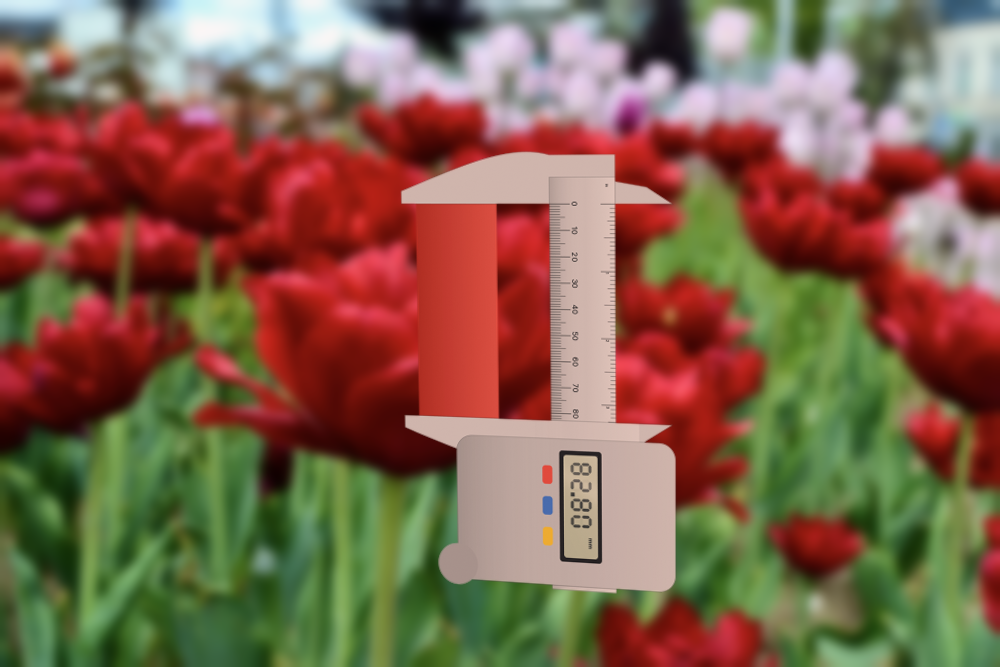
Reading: 82.80 mm
